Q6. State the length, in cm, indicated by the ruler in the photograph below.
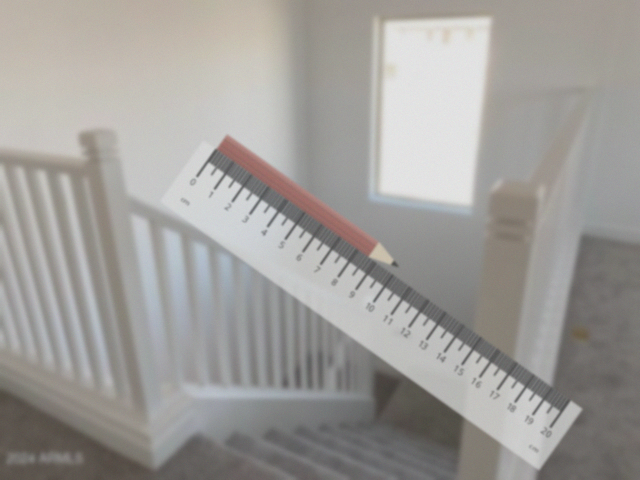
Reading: 10 cm
